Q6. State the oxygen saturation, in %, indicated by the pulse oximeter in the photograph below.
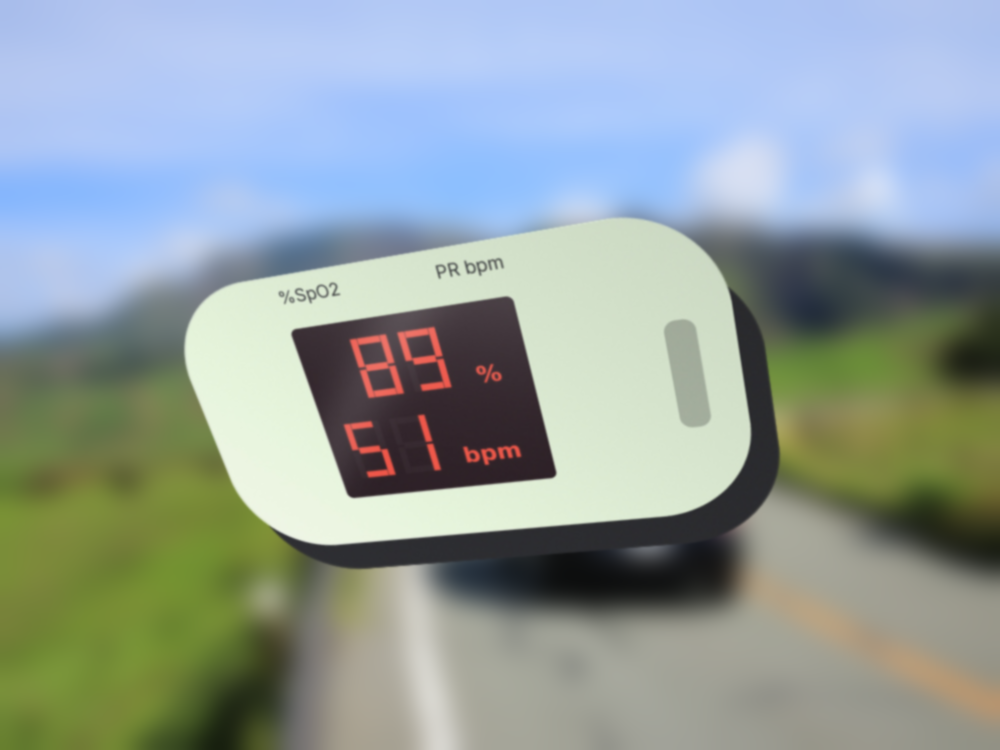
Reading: 89 %
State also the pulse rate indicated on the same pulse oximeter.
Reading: 51 bpm
